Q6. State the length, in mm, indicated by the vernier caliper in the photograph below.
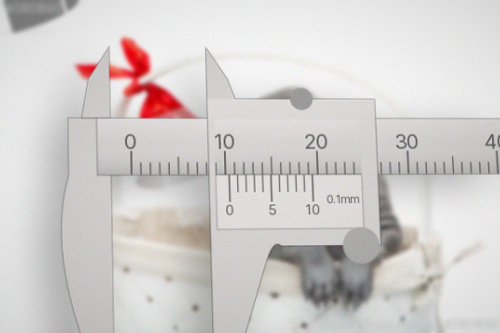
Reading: 10.4 mm
